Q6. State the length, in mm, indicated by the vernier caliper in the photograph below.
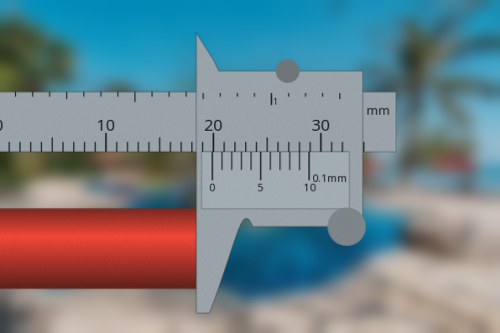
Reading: 19.9 mm
